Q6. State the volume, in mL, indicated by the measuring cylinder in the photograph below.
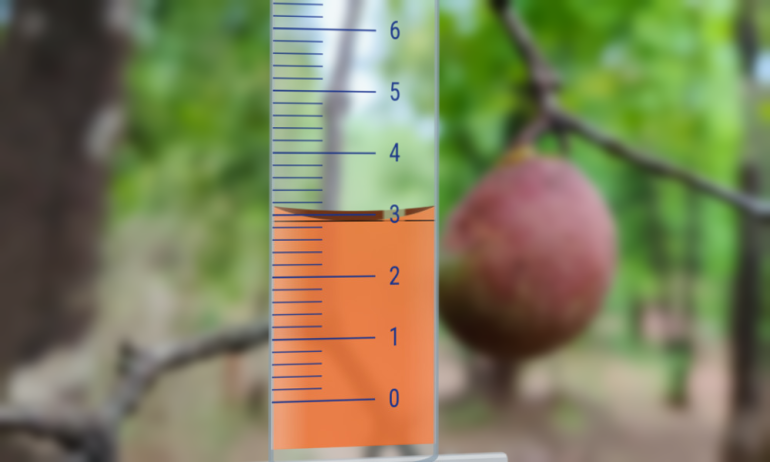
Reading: 2.9 mL
